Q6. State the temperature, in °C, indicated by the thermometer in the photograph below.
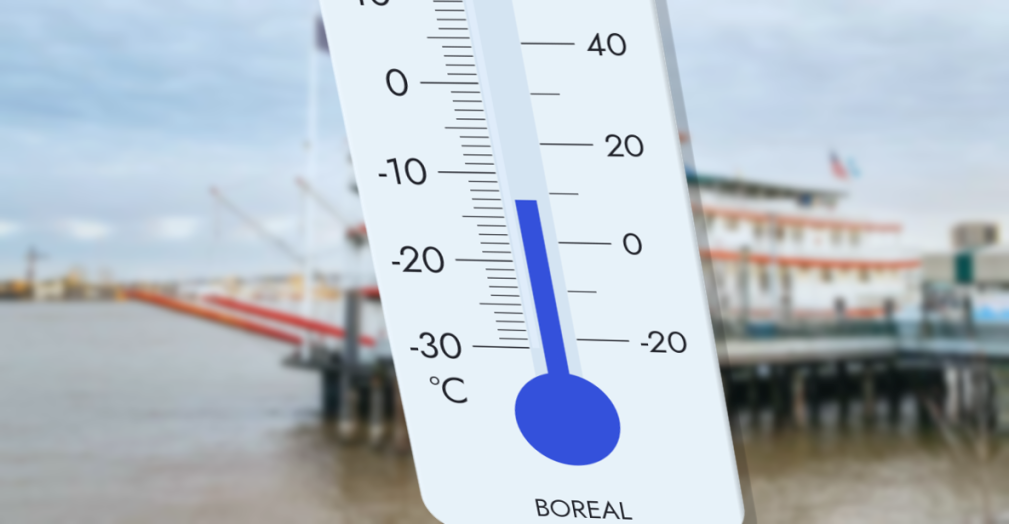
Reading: -13 °C
